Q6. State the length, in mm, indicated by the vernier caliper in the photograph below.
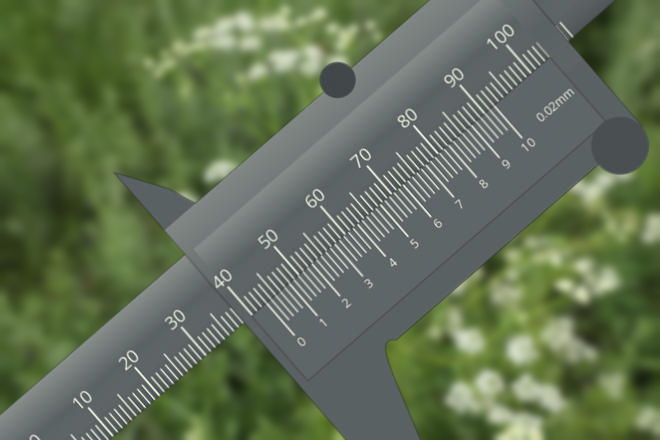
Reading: 43.0 mm
